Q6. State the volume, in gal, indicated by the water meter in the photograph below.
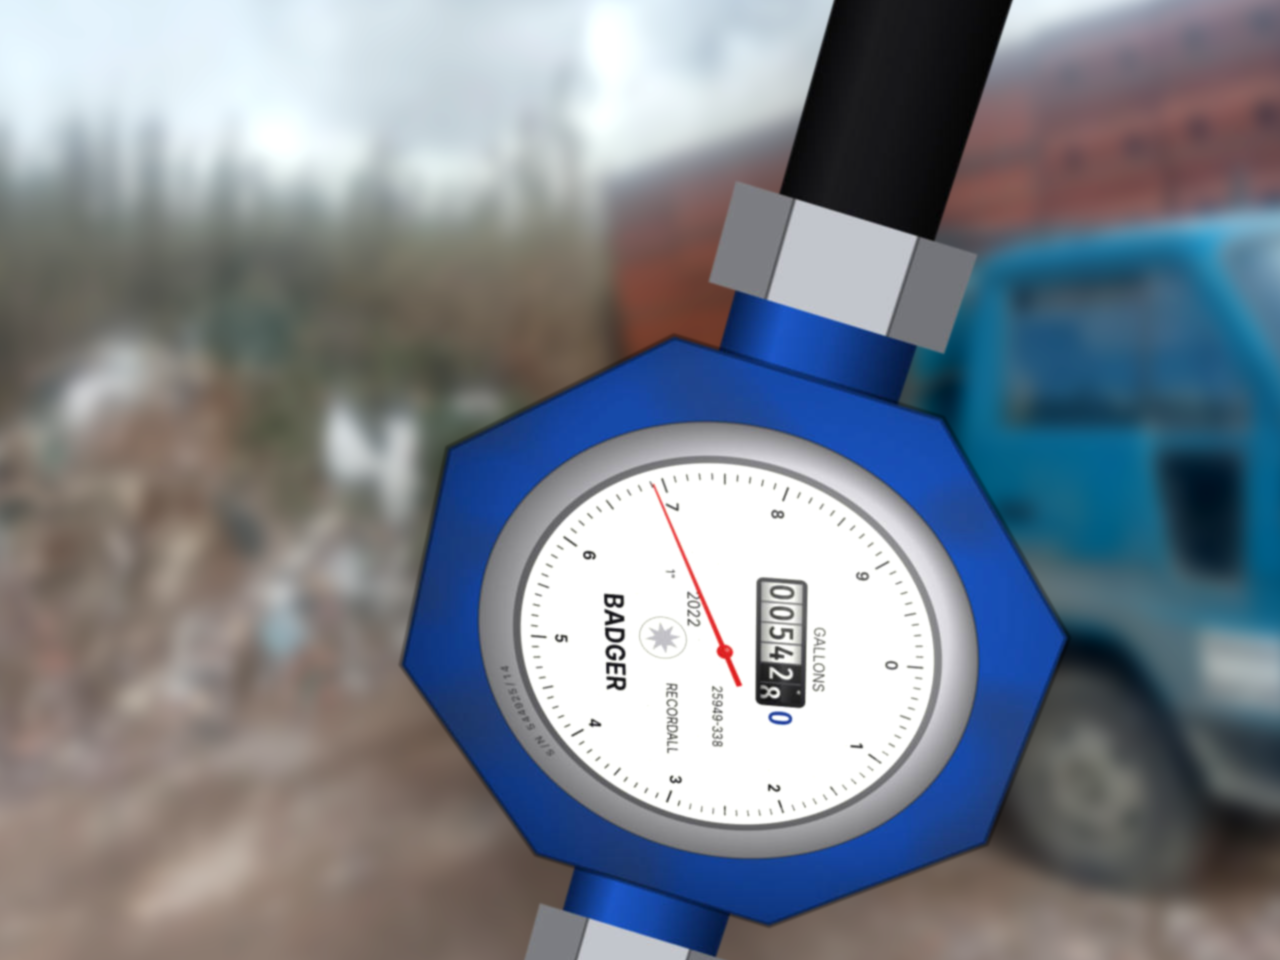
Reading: 54276.9 gal
